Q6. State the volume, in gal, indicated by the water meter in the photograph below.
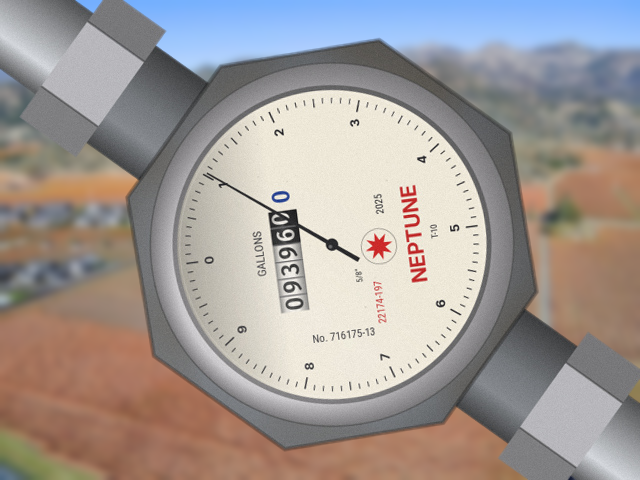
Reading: 939601.0 gal
